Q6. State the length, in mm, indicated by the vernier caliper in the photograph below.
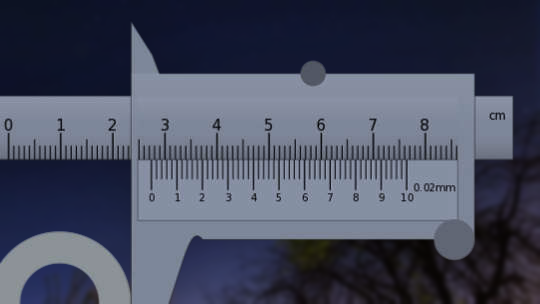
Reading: 27.4 mm
